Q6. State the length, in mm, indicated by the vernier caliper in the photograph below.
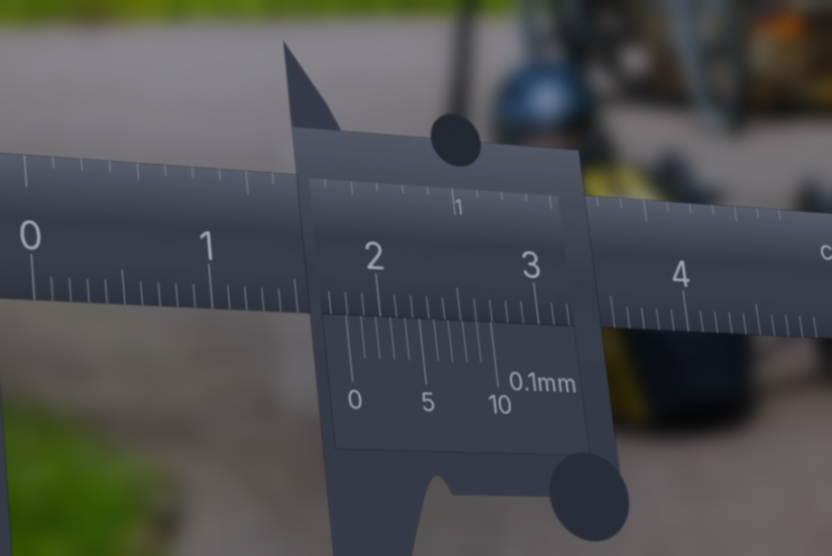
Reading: 17.9 mm
